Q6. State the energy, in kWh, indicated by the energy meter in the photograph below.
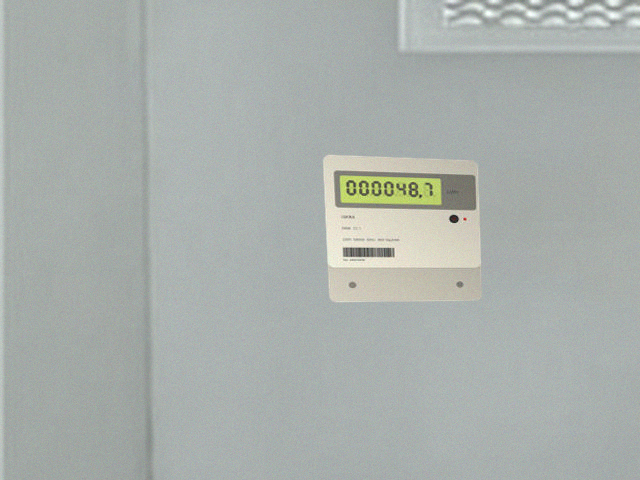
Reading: 48.7 kWh
